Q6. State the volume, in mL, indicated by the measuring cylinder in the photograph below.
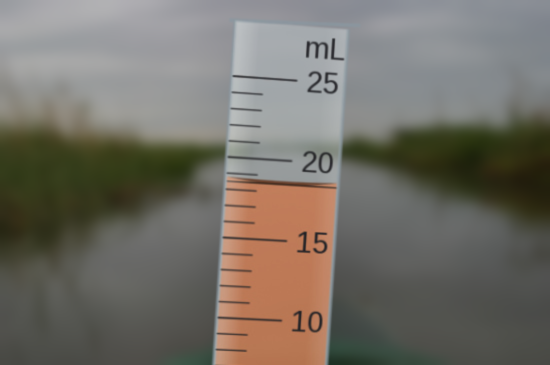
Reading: 18.5 mL
